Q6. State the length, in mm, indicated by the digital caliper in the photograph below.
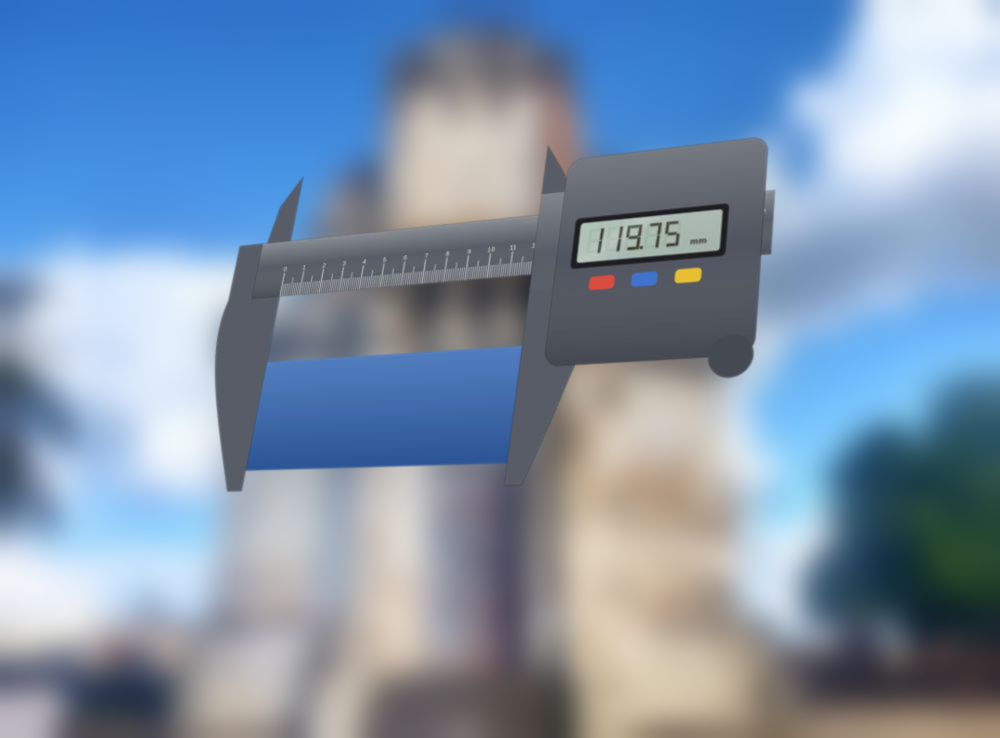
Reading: 119.75 mm
